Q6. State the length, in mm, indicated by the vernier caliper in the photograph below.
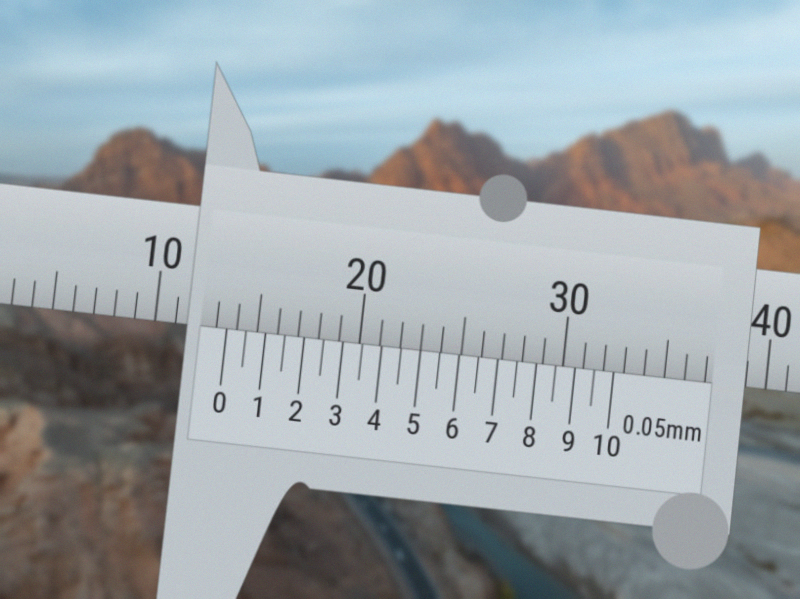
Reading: 13.5 mm
